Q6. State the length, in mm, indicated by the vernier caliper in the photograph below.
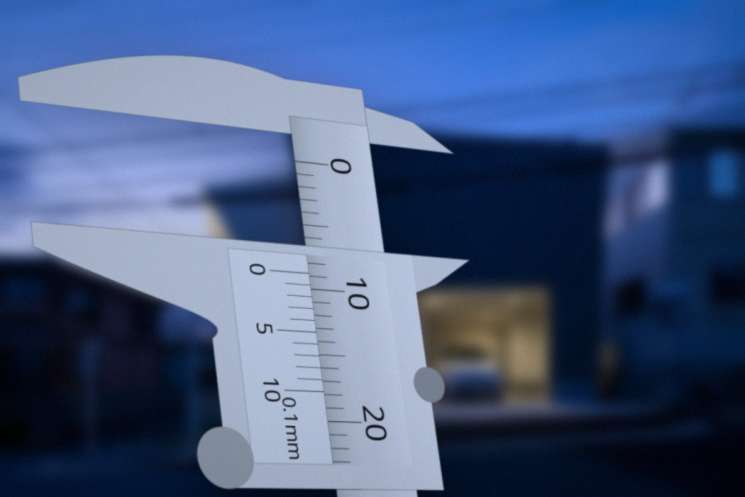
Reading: 8.8 mm
